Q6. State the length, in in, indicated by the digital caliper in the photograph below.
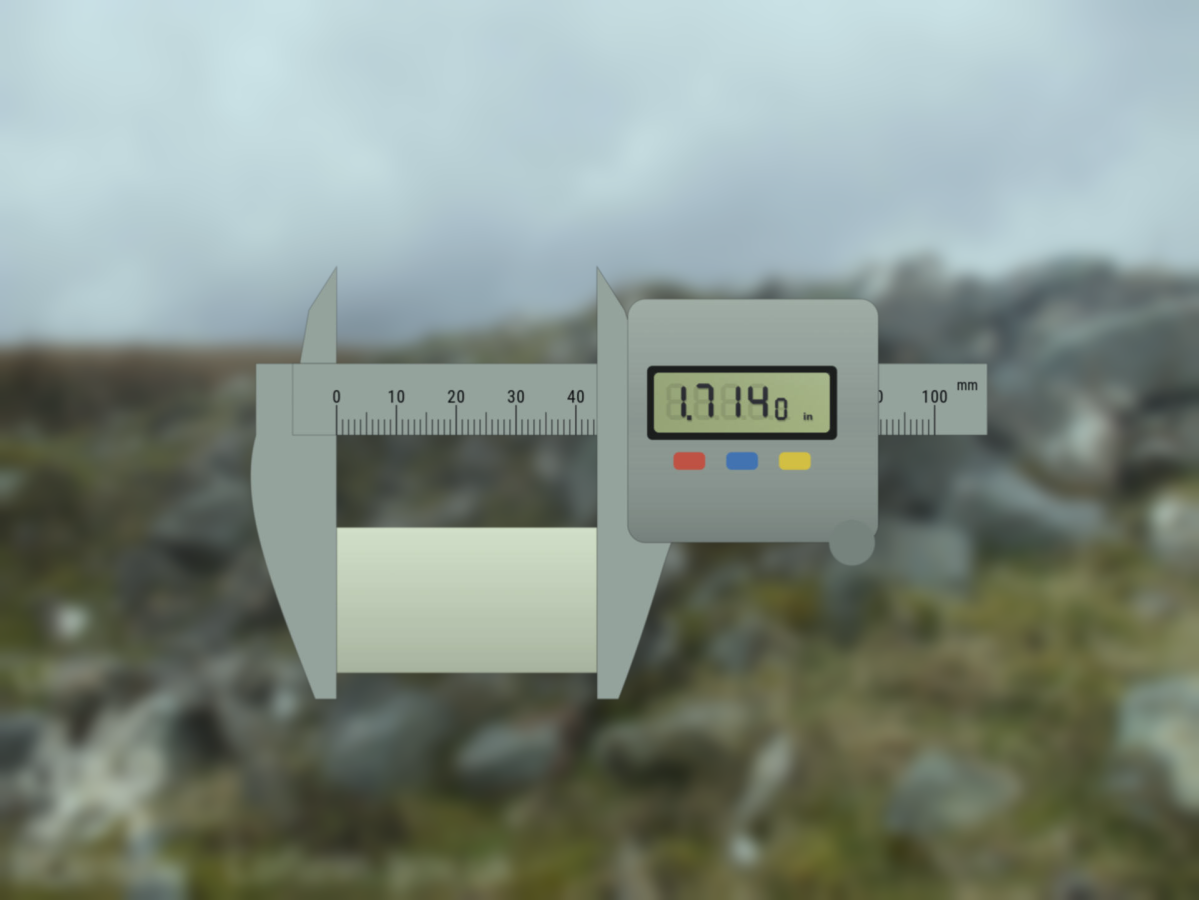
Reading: 1.7140 in
